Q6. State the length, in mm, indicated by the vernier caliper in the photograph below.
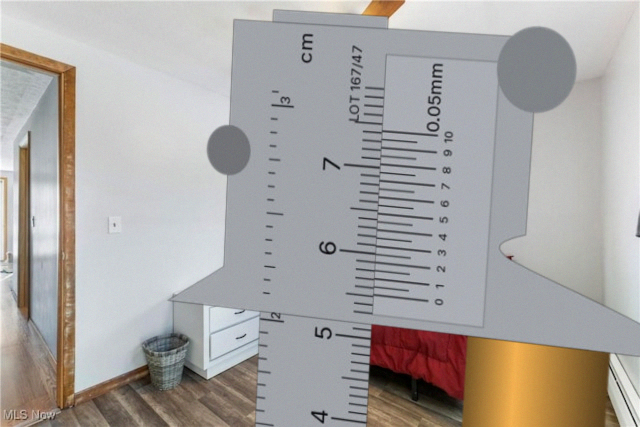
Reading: 55.2 mm
